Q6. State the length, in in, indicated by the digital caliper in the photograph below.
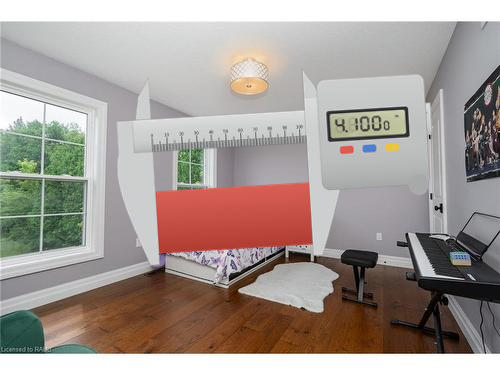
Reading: 4.1000 in
